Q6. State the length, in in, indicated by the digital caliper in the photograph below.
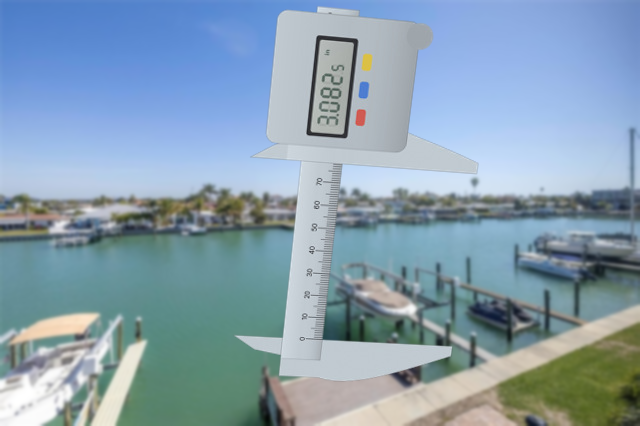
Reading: 3.0825 in
